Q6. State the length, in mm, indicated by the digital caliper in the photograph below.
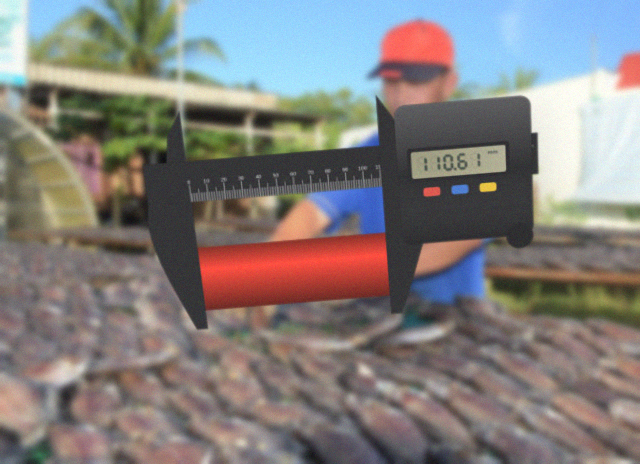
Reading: 110.61 mm
